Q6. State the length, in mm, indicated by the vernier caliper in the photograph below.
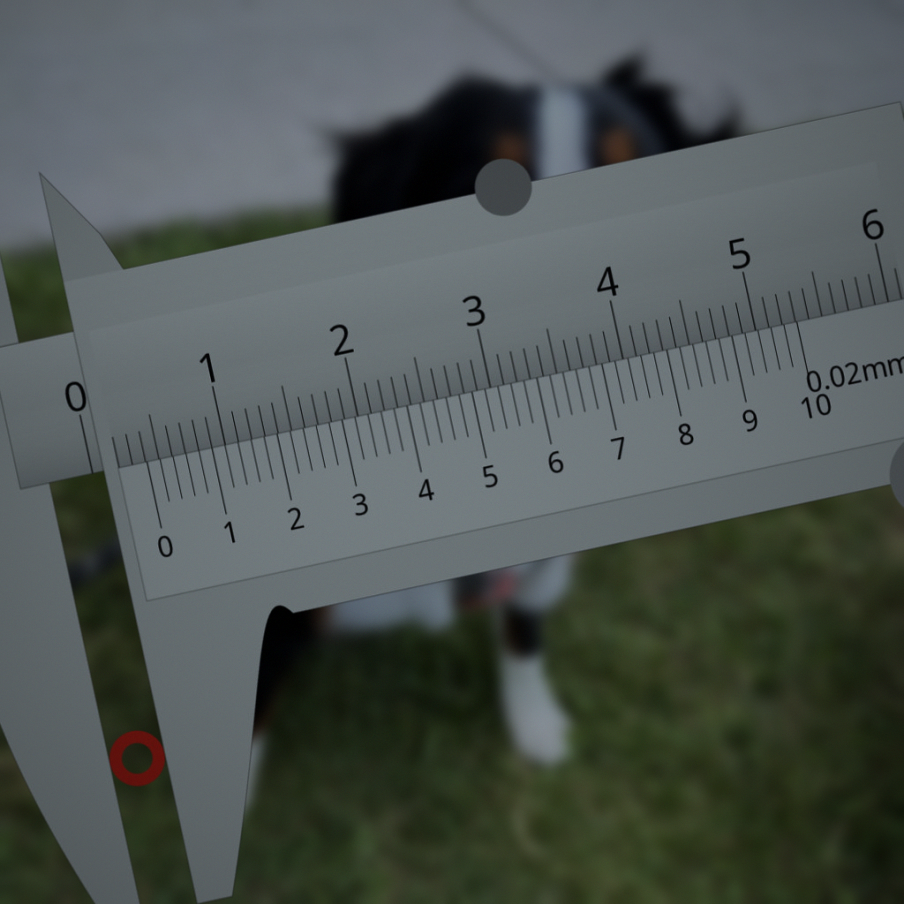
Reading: 4.1 mm
